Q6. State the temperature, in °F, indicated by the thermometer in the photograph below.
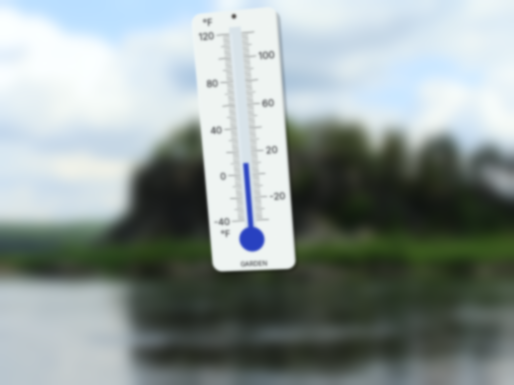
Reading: 10 °F
